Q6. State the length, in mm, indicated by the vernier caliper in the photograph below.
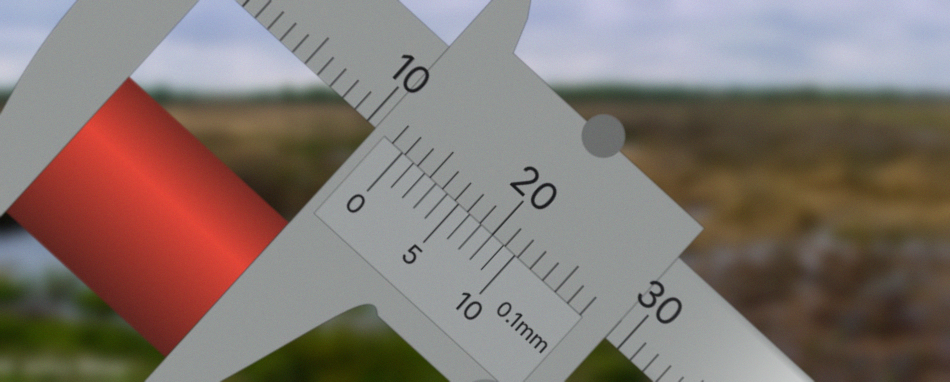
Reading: 12.8 mm
